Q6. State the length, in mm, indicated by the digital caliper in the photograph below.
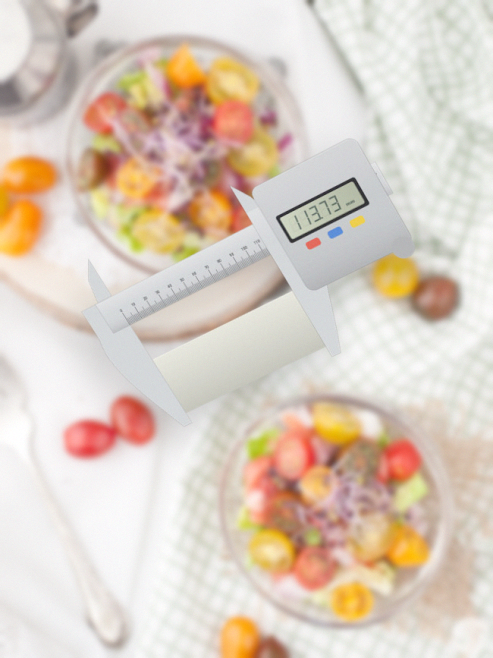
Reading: 113.73 mm
